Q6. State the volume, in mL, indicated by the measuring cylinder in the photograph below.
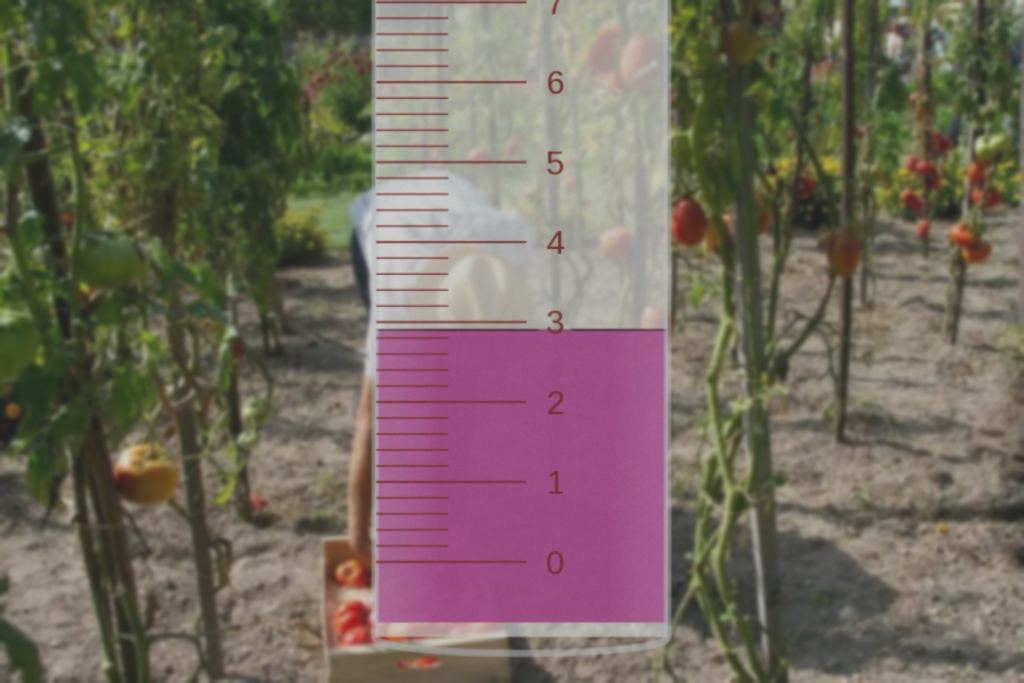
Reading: 2.9 mL
